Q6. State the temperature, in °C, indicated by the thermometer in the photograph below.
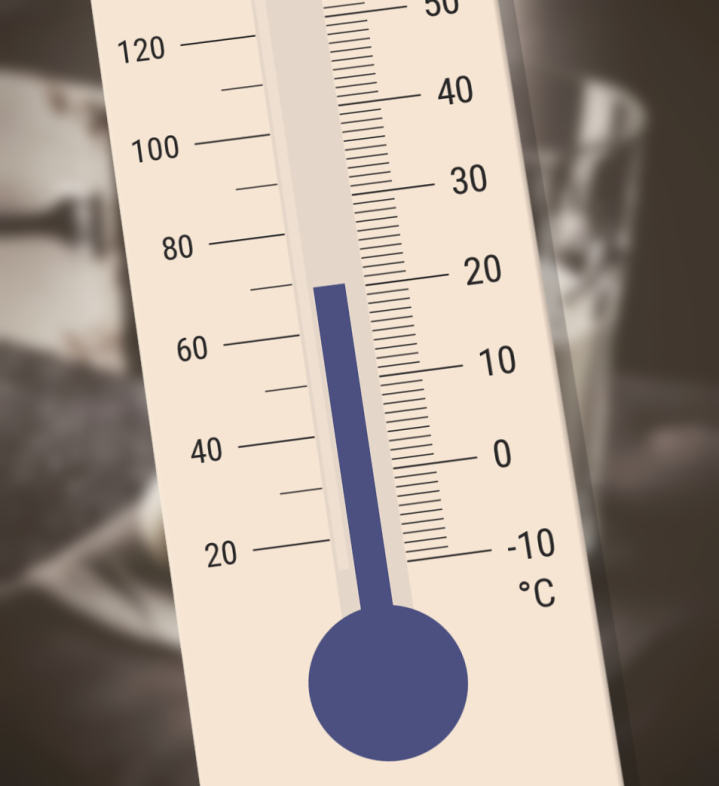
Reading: 20.5 °C
